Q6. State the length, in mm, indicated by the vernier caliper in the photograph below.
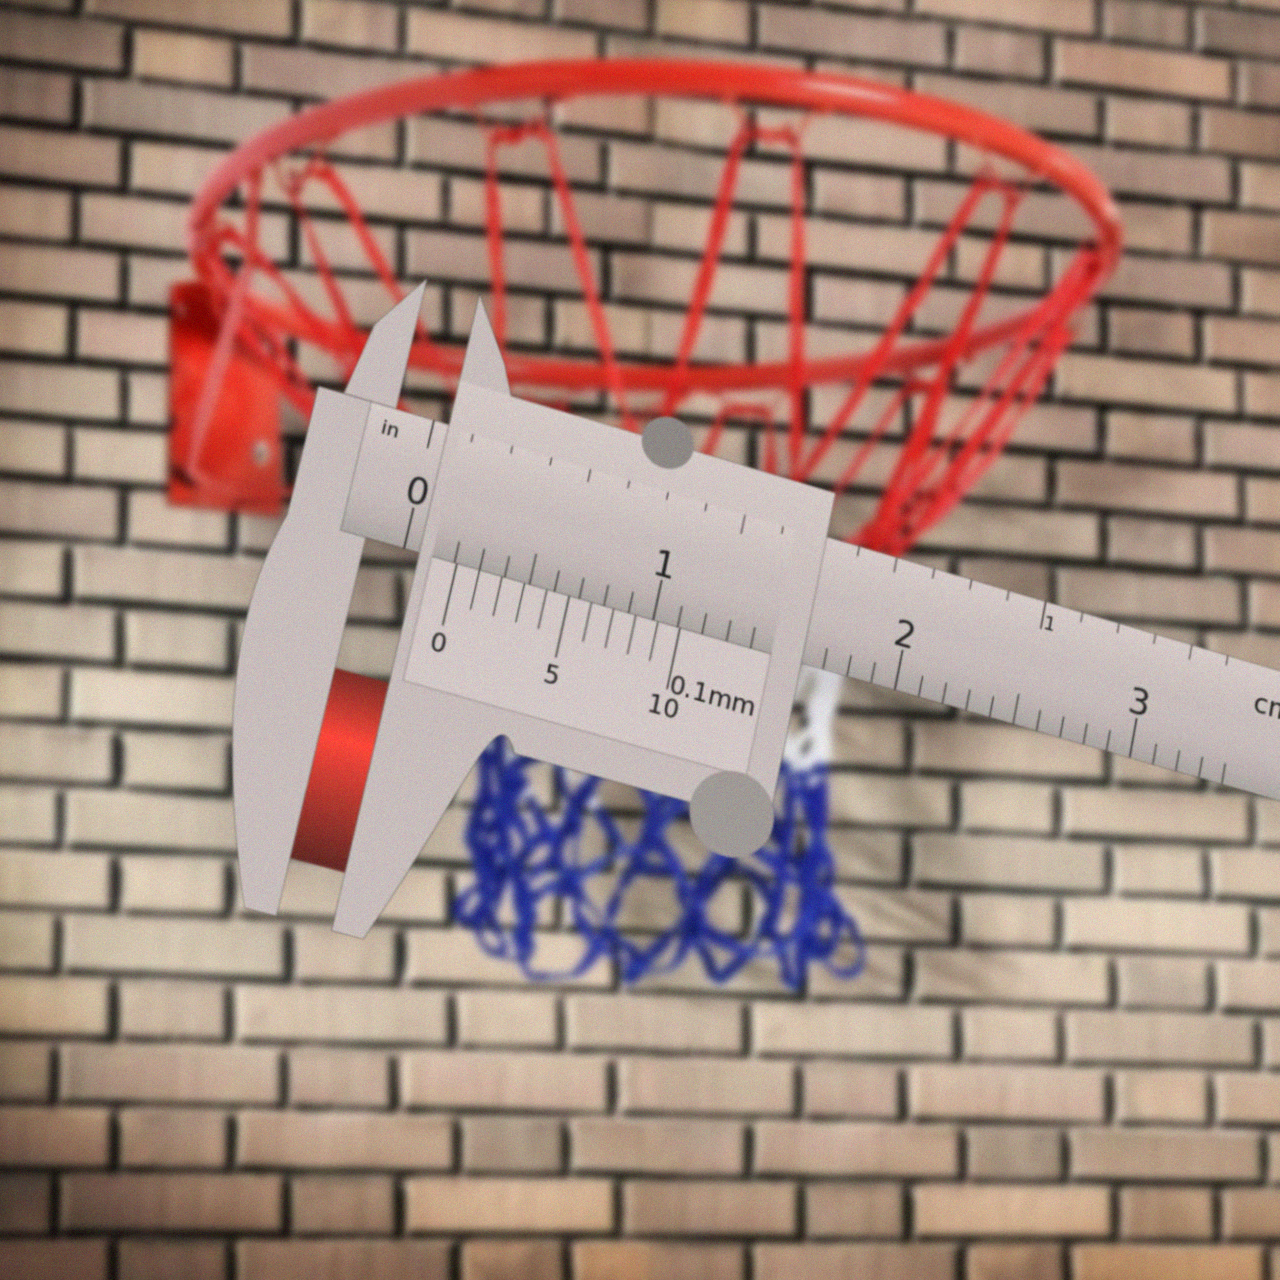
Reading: 2.1 mm
